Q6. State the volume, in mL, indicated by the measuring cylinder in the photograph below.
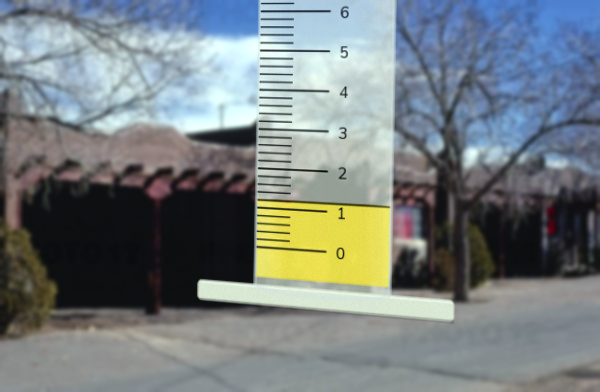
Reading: 1.2 mL
